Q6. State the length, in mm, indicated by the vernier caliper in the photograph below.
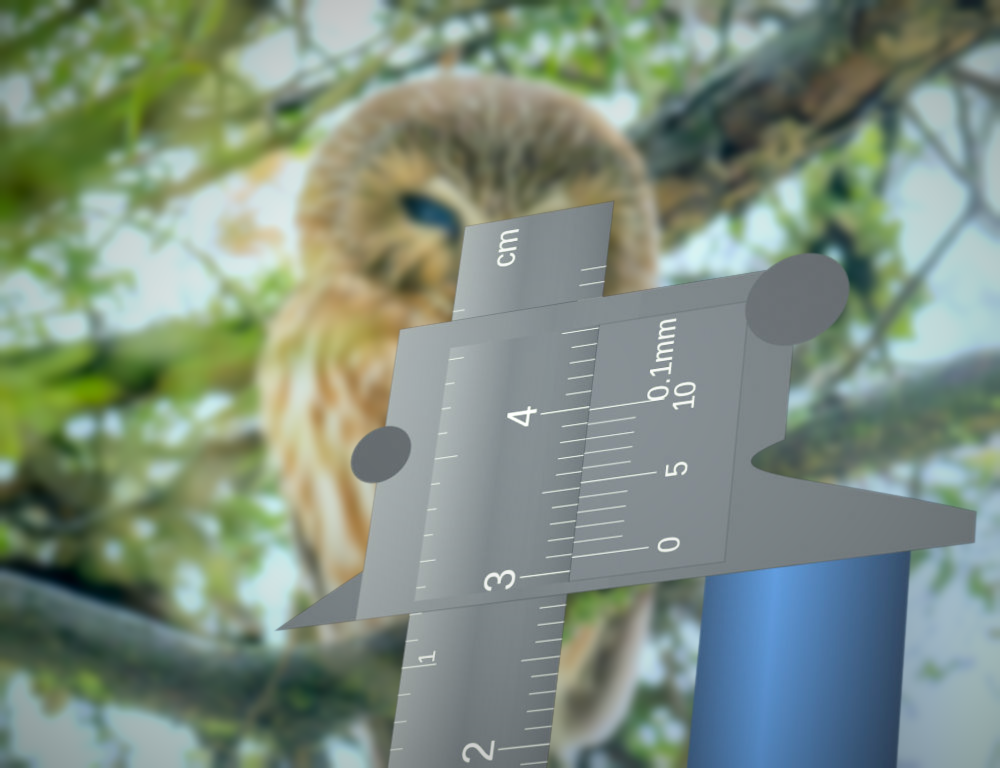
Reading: 30.8 mm
